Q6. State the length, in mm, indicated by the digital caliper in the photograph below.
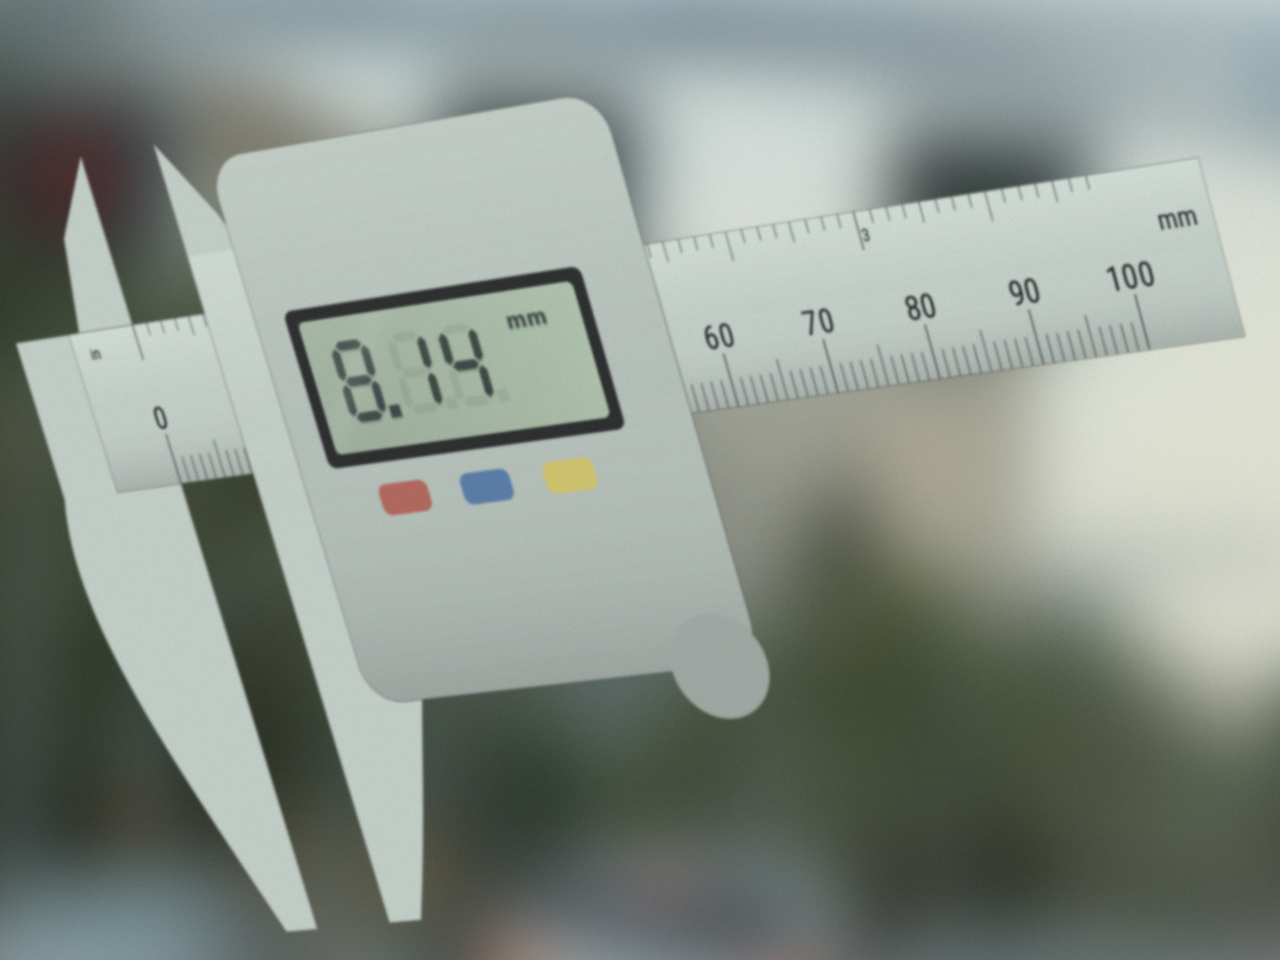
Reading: 8.14 mm
